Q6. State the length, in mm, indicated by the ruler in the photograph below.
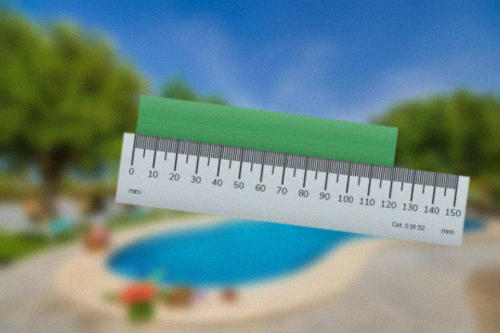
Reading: 120 mm
